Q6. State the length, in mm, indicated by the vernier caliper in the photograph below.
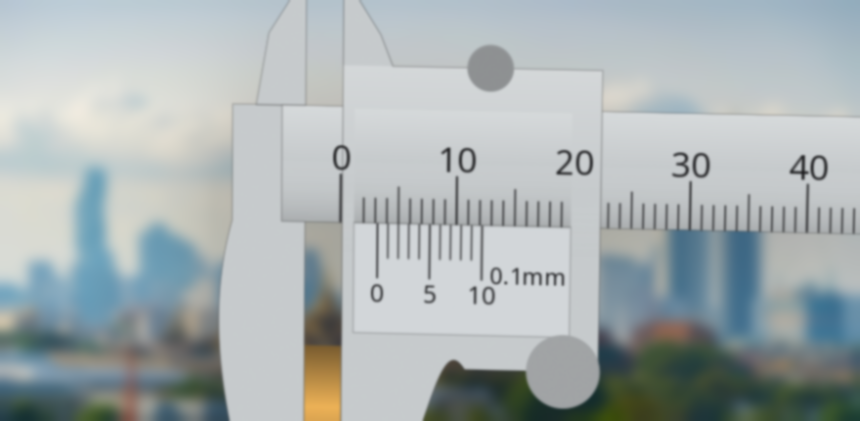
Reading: 3.2 mm
